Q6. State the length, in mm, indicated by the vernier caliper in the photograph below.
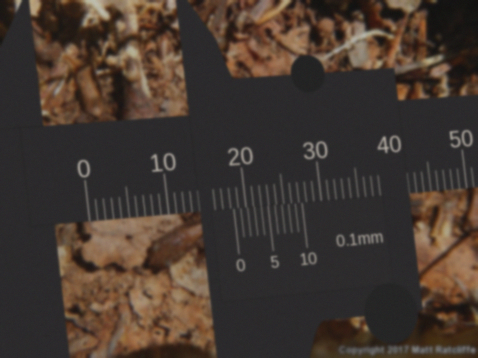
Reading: 18.4 mm
